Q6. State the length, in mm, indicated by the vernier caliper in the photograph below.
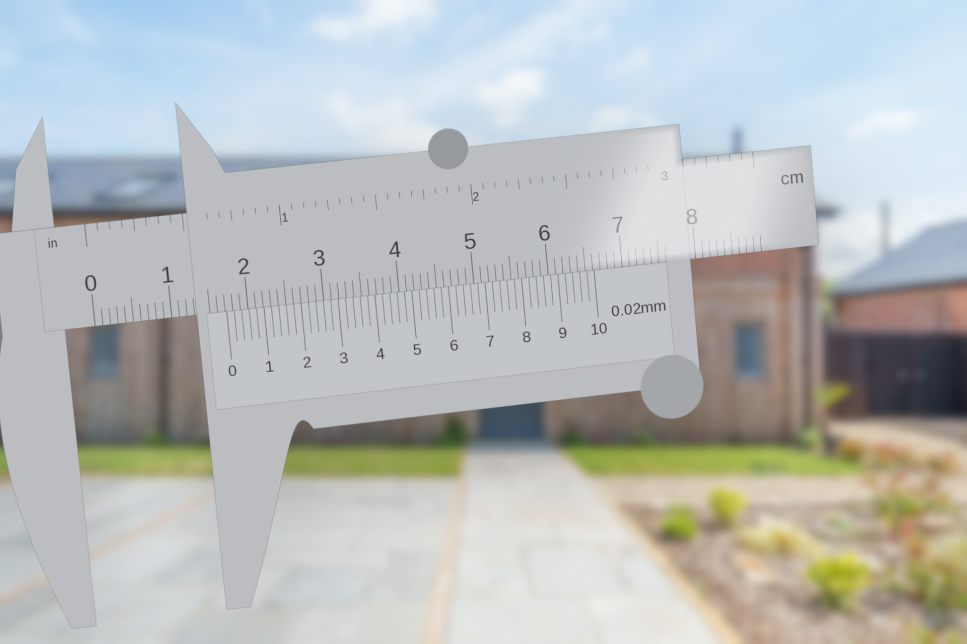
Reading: 17.2 mm
